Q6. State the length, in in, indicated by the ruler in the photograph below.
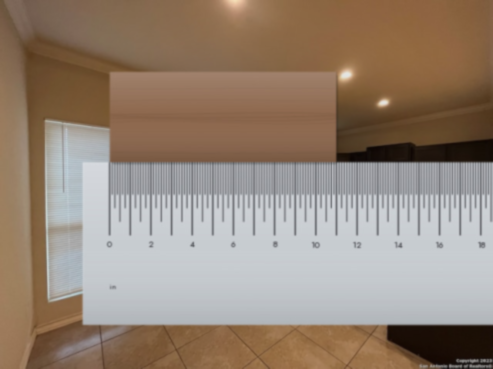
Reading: 11 in
